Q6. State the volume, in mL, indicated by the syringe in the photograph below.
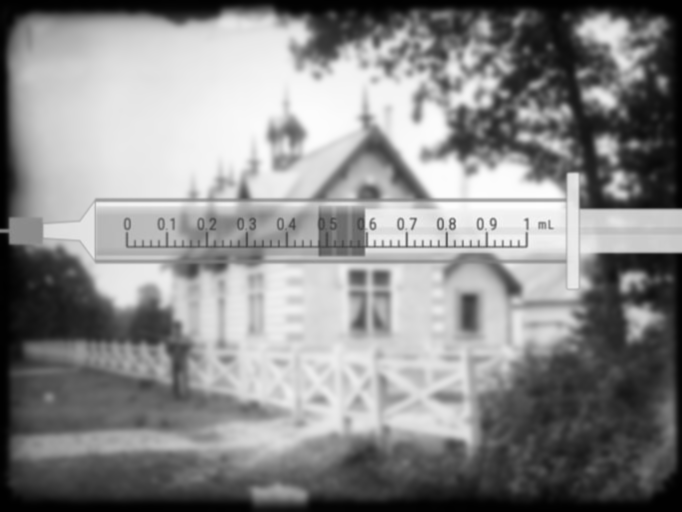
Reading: 0.48 mL
